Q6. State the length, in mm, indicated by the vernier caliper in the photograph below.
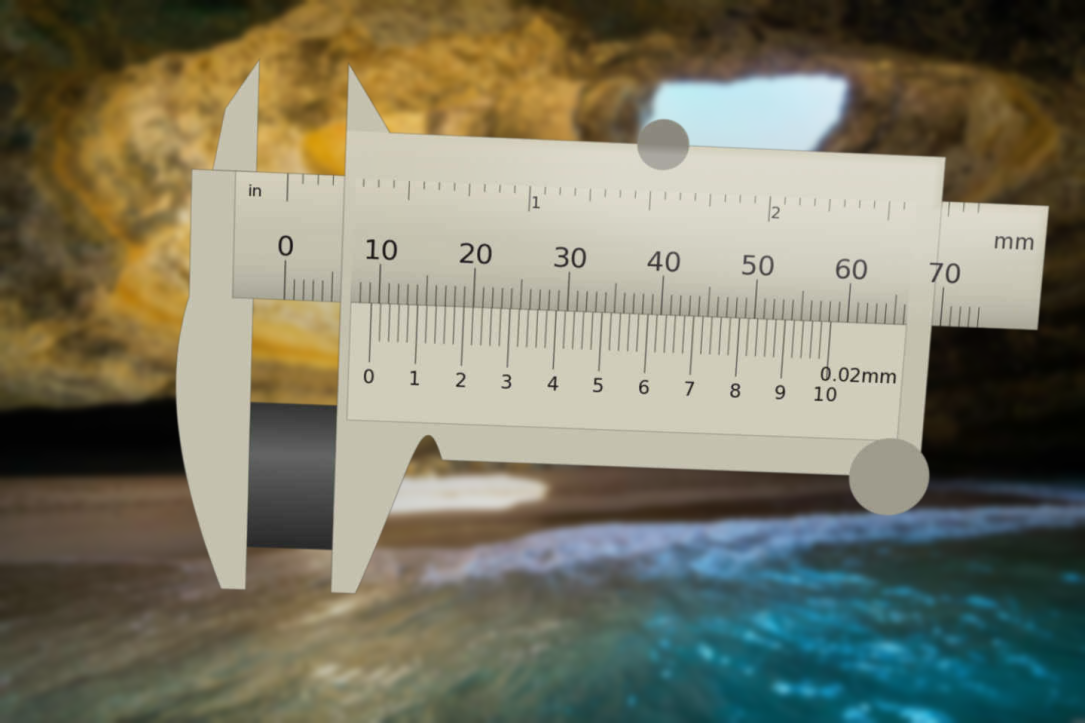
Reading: 9.2 mm
